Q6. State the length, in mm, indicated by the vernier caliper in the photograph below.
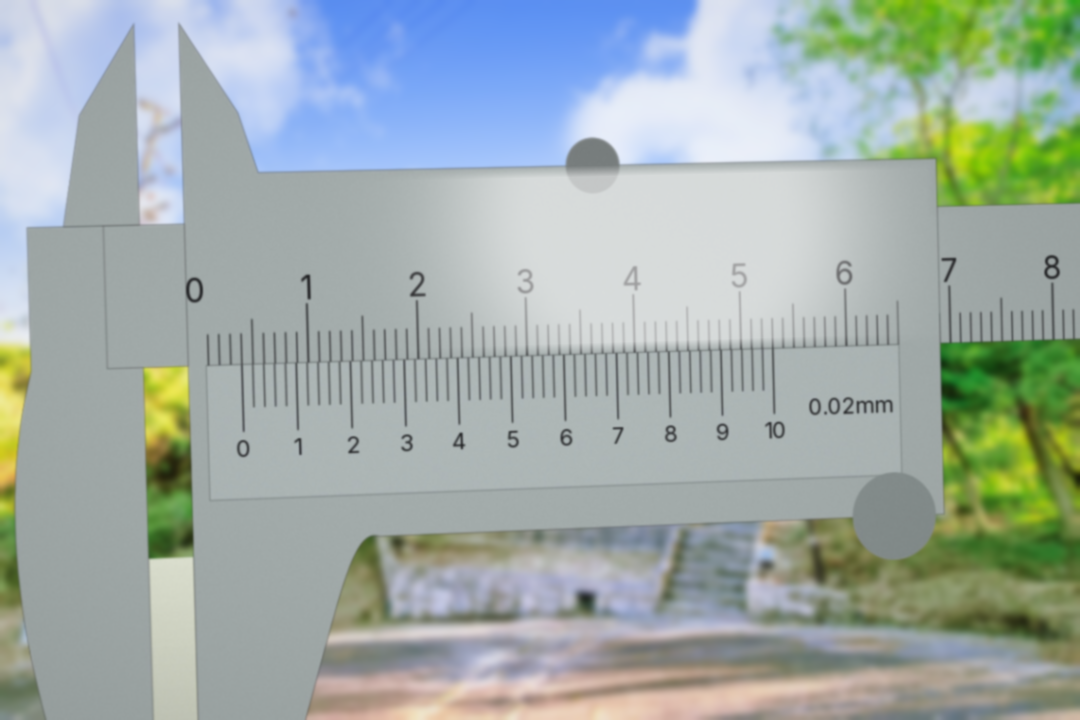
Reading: 4.0 mm
